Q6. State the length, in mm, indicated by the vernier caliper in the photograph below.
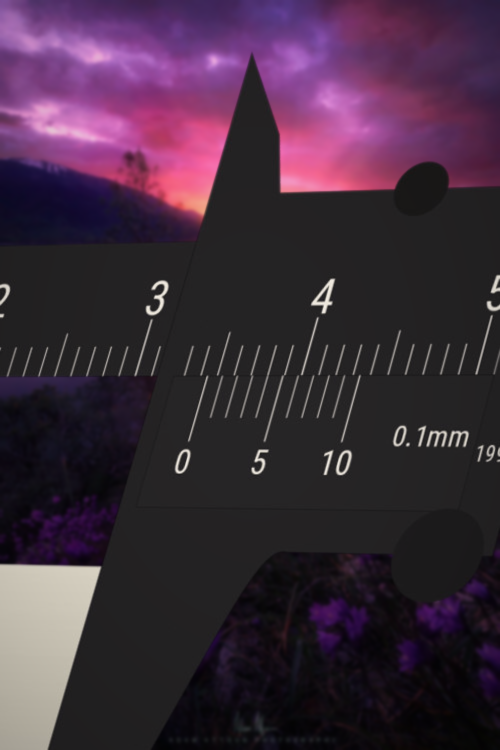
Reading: 34.4 mm
